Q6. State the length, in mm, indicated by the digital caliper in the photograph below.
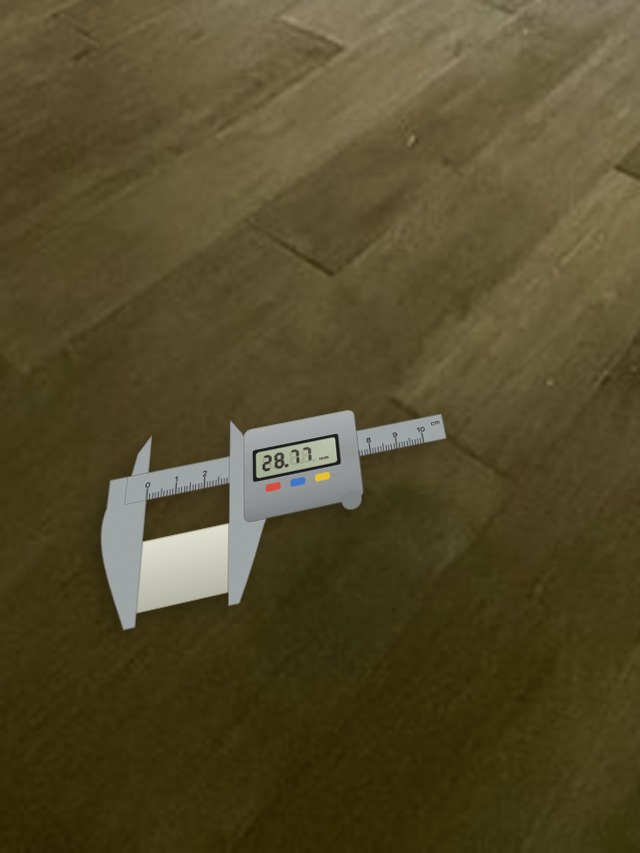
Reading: 28.77 mm
